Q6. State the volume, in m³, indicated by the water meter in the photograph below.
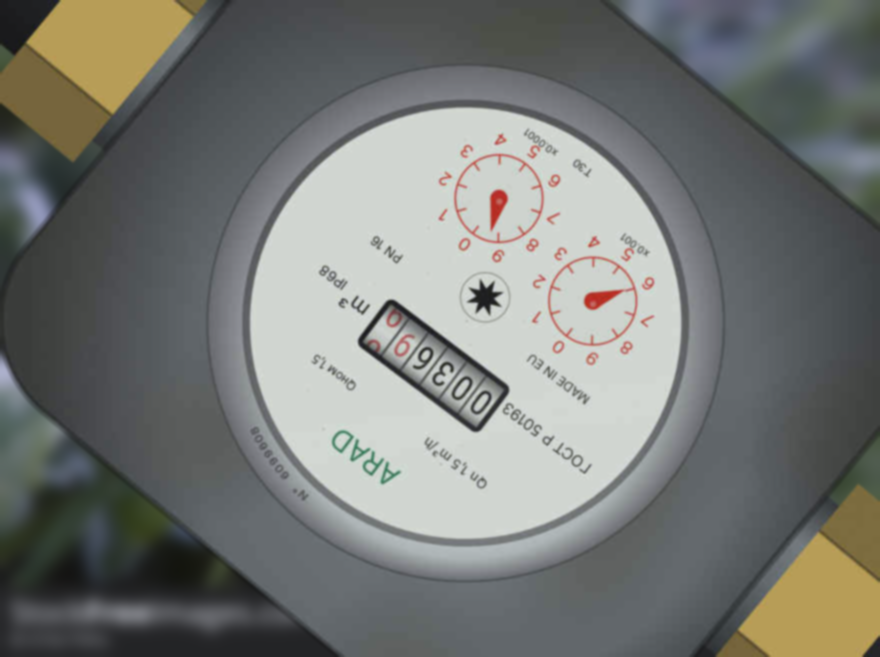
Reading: 36.9859 m³
